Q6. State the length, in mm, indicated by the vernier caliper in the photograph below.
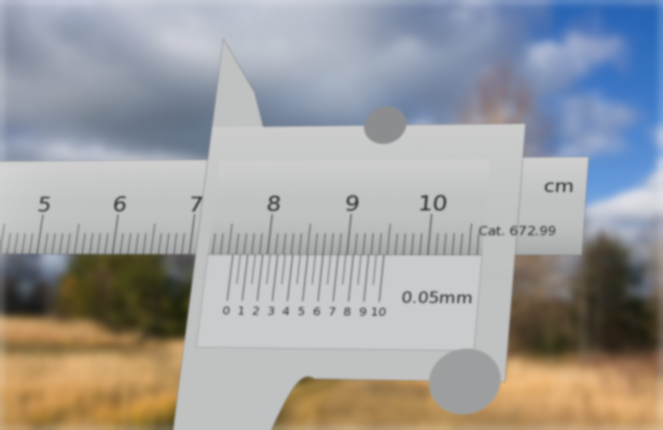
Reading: 75.6 mm
